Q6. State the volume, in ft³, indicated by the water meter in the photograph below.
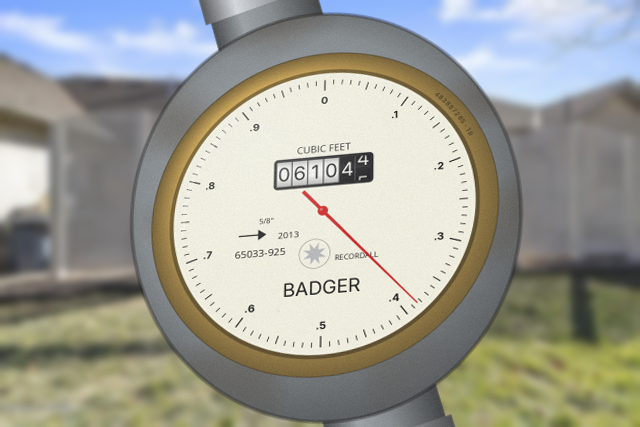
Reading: 61044.38 ft³
